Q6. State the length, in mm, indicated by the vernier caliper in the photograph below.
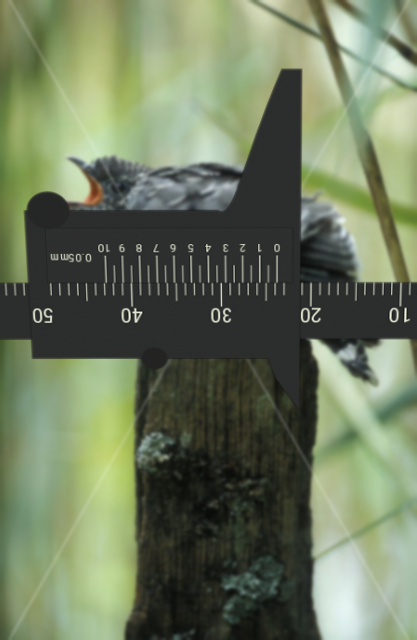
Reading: 23.8 mm
